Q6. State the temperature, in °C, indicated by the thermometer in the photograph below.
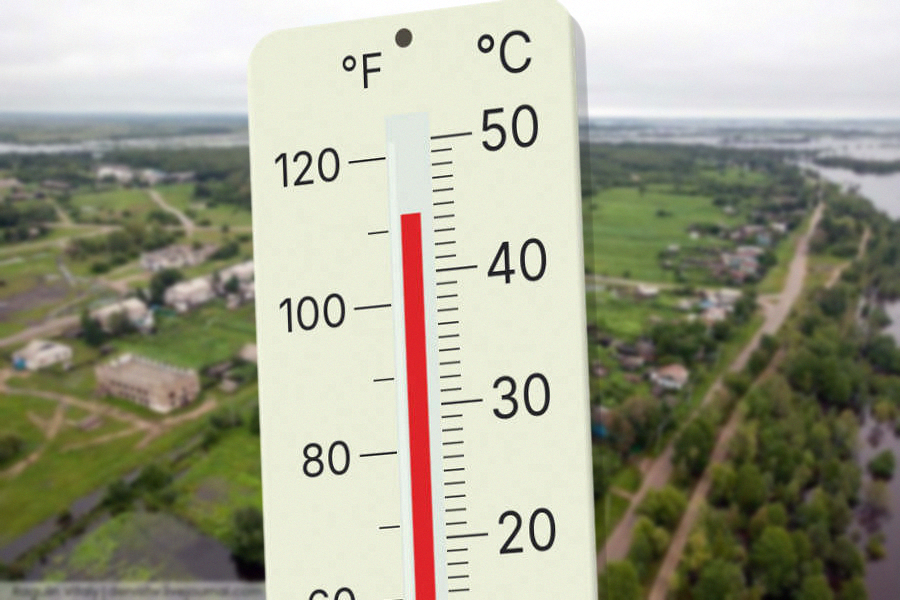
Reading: 44.5 °C
